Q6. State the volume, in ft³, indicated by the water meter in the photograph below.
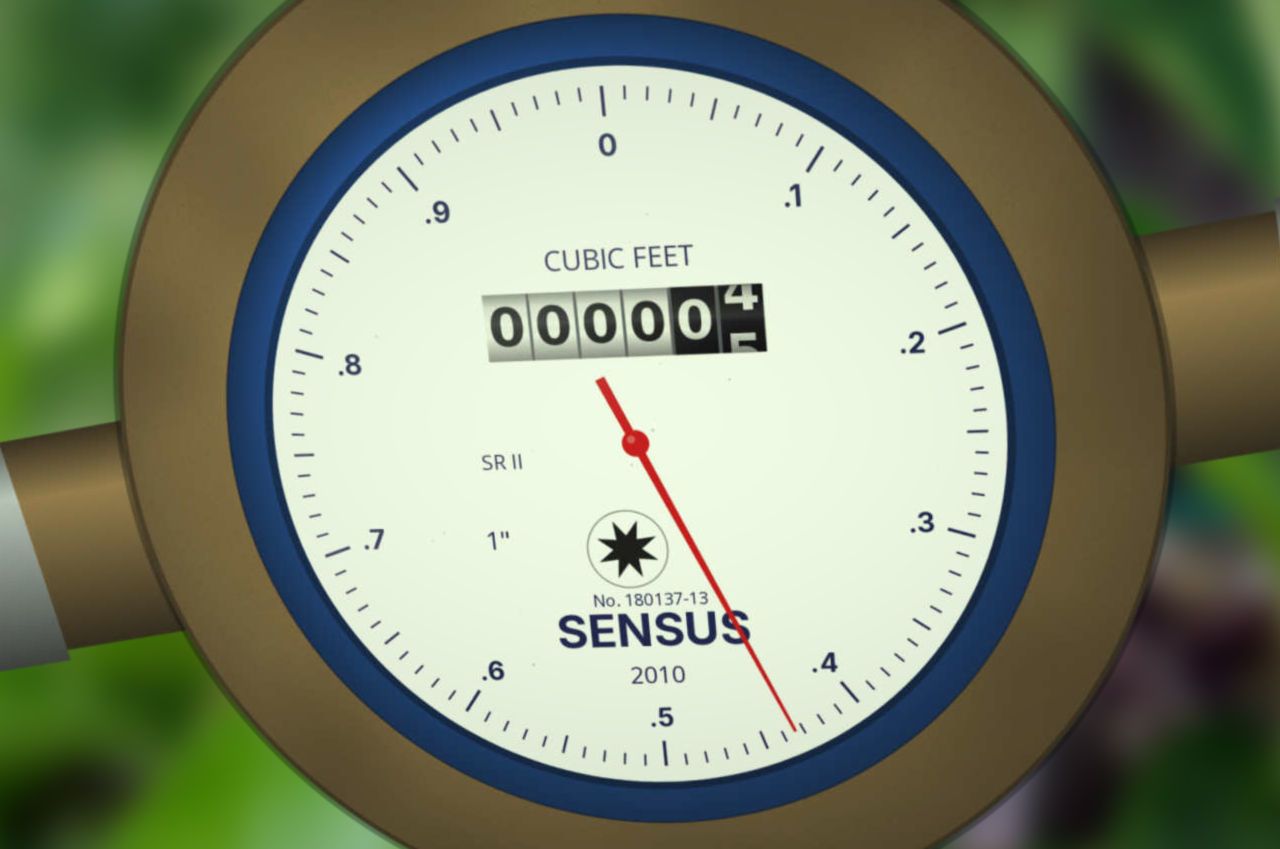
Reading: 4.43 ft³
